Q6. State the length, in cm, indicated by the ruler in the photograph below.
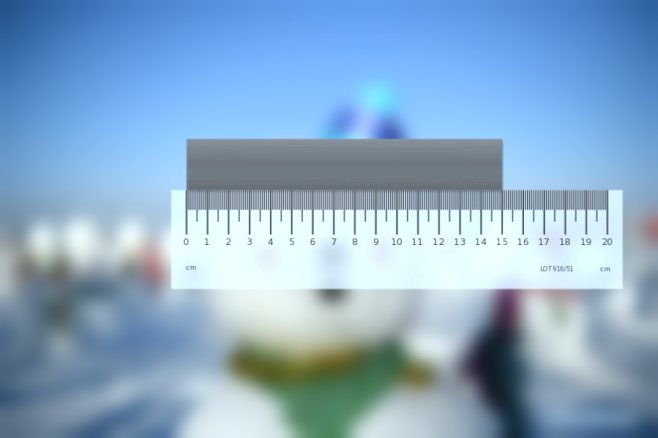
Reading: 15 cm
